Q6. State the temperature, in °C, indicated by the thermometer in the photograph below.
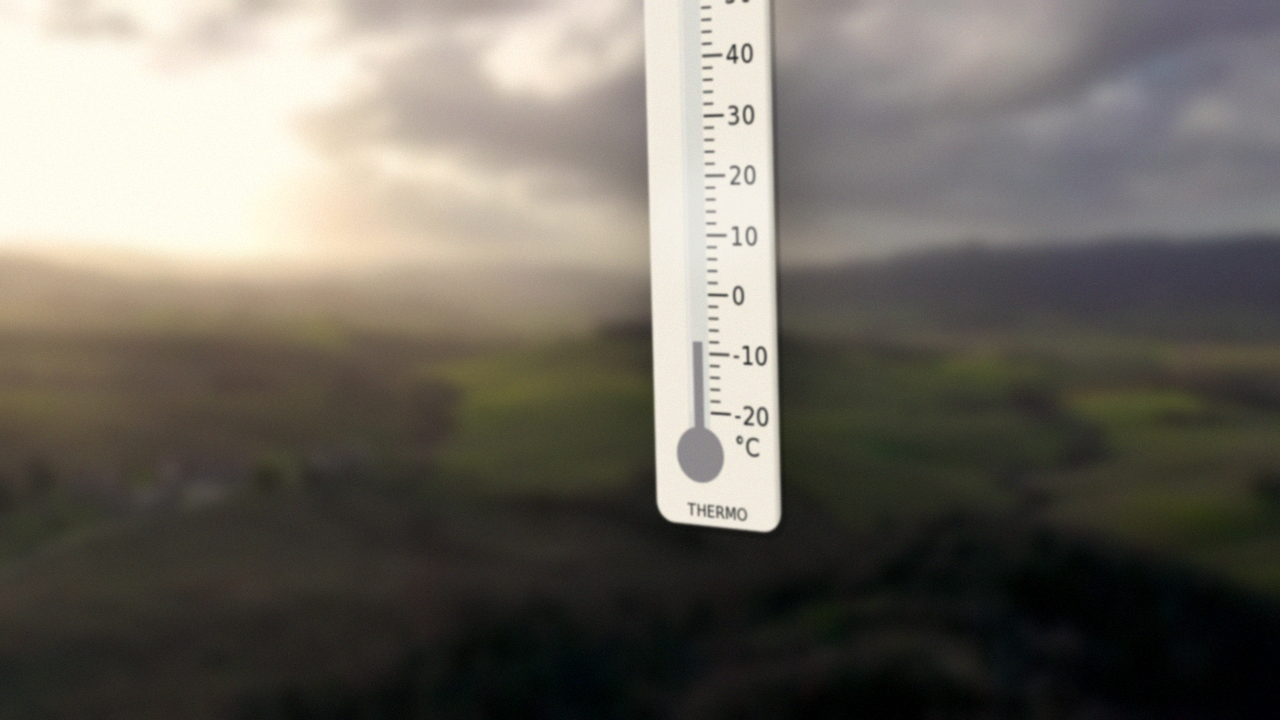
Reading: -8 °C
